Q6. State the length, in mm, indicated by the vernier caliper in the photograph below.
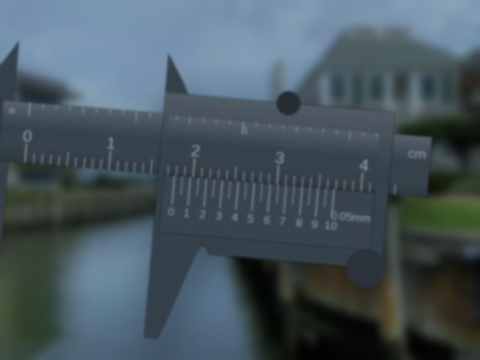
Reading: 17.8 mm
